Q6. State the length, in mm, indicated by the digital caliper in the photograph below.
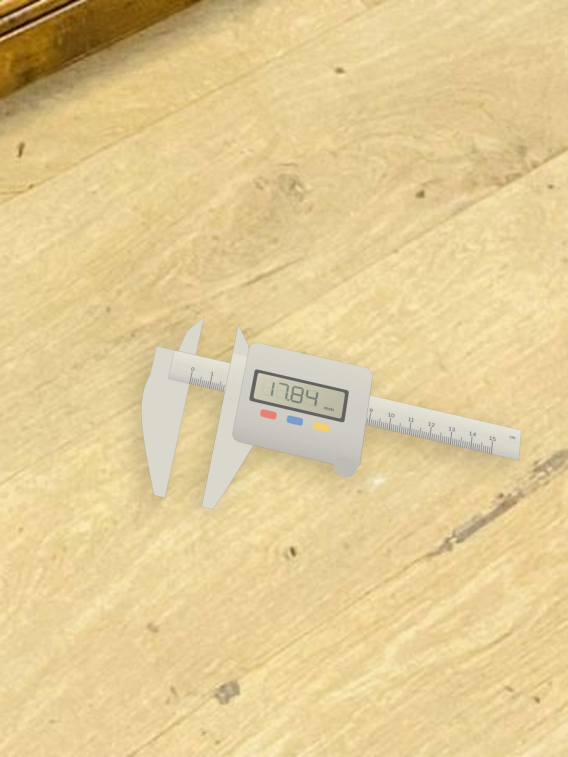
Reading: 17.84 mm
